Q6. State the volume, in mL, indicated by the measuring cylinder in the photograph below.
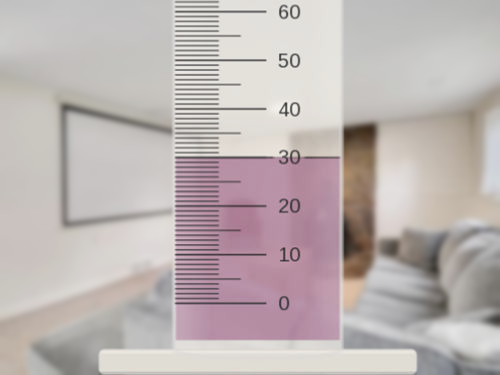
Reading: 30 mL
